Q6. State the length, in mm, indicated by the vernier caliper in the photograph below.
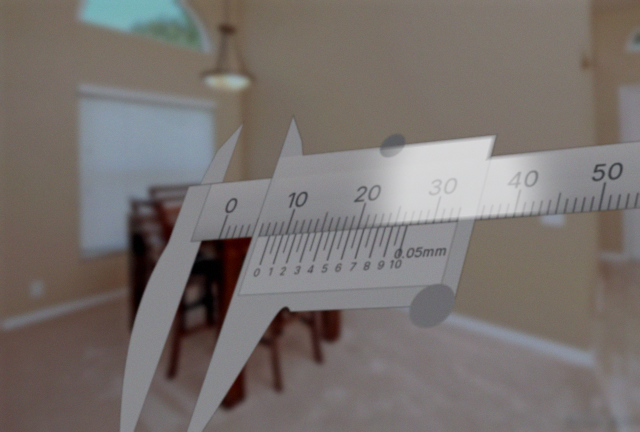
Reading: 7.6 mm
